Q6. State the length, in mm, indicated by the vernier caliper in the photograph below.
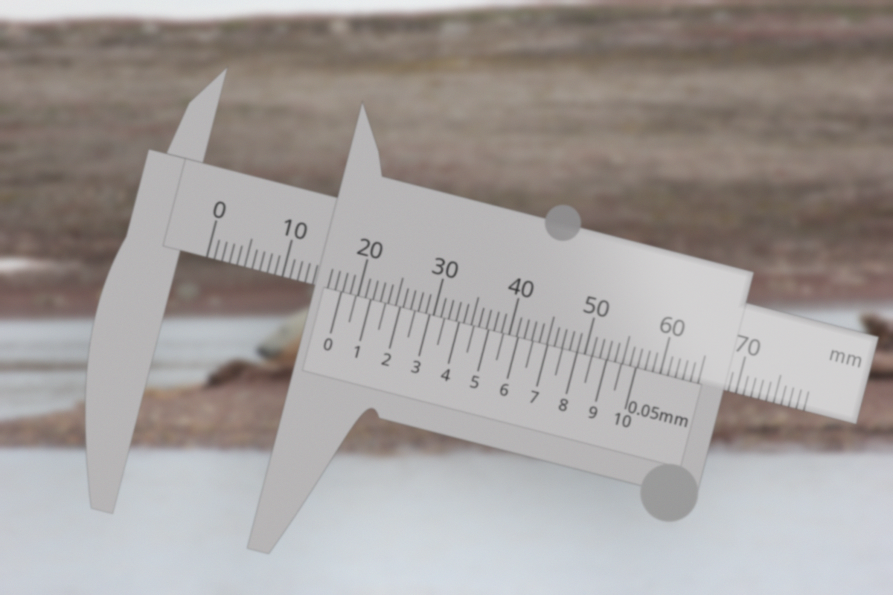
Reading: 17.8 mm
